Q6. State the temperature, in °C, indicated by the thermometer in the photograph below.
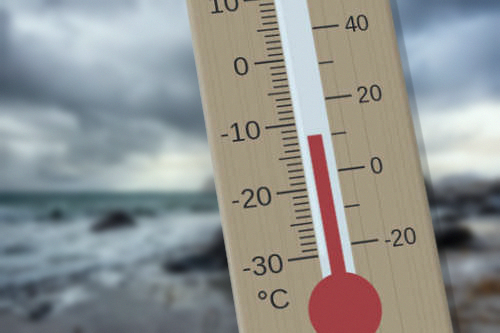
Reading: -12 °C
